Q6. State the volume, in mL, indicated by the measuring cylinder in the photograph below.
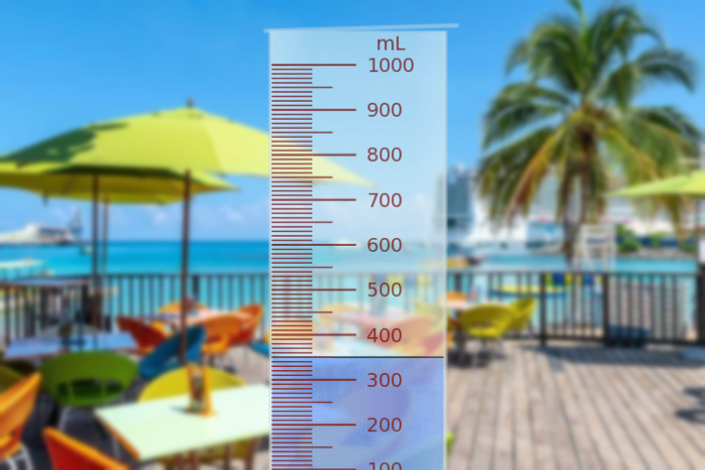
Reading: 350 mL
